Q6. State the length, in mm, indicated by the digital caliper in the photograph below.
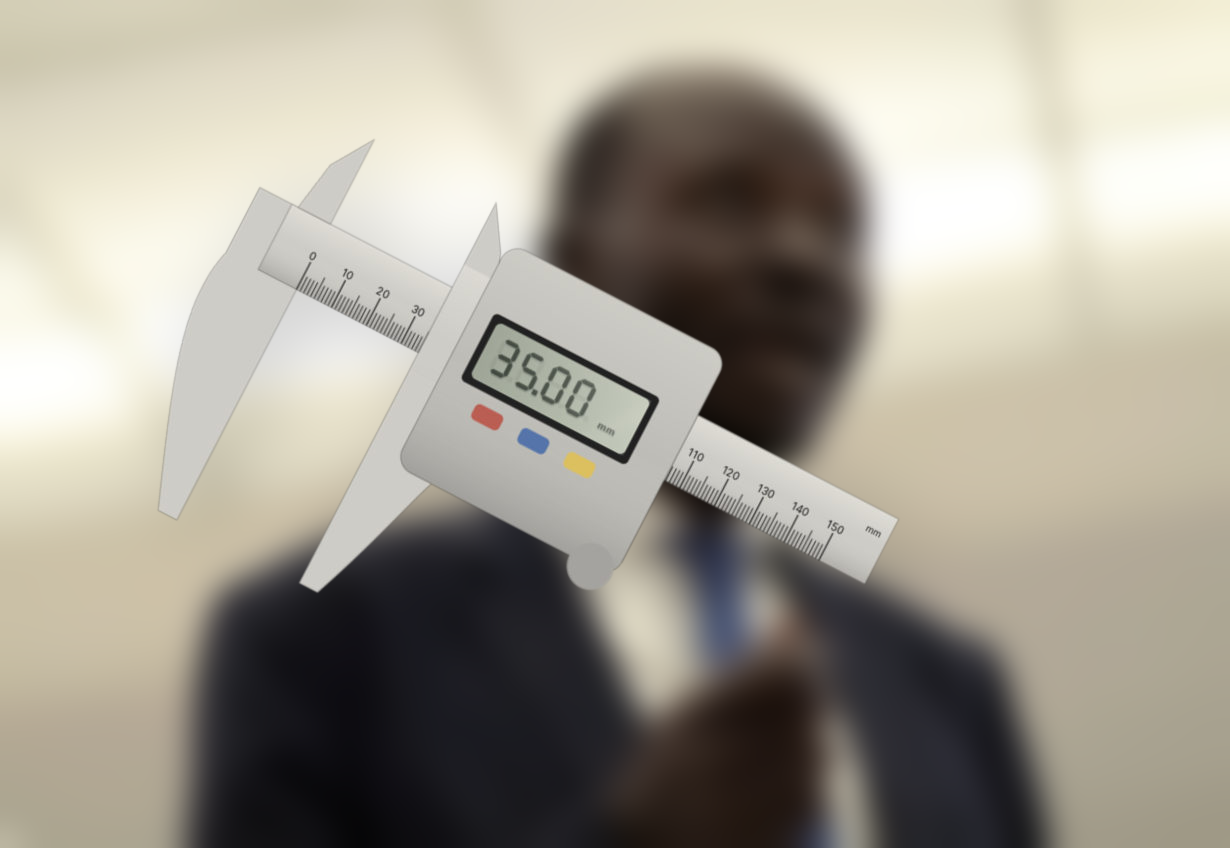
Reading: 35.00 mm
